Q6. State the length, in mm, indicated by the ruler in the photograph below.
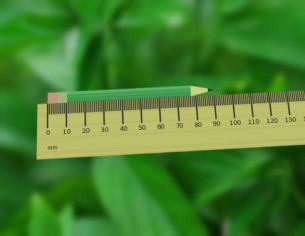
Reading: 90 mm
